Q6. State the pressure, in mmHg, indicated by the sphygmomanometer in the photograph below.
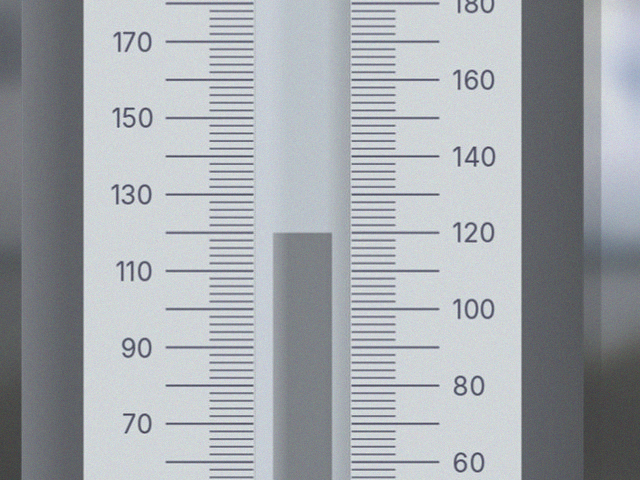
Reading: 120 mmHg
